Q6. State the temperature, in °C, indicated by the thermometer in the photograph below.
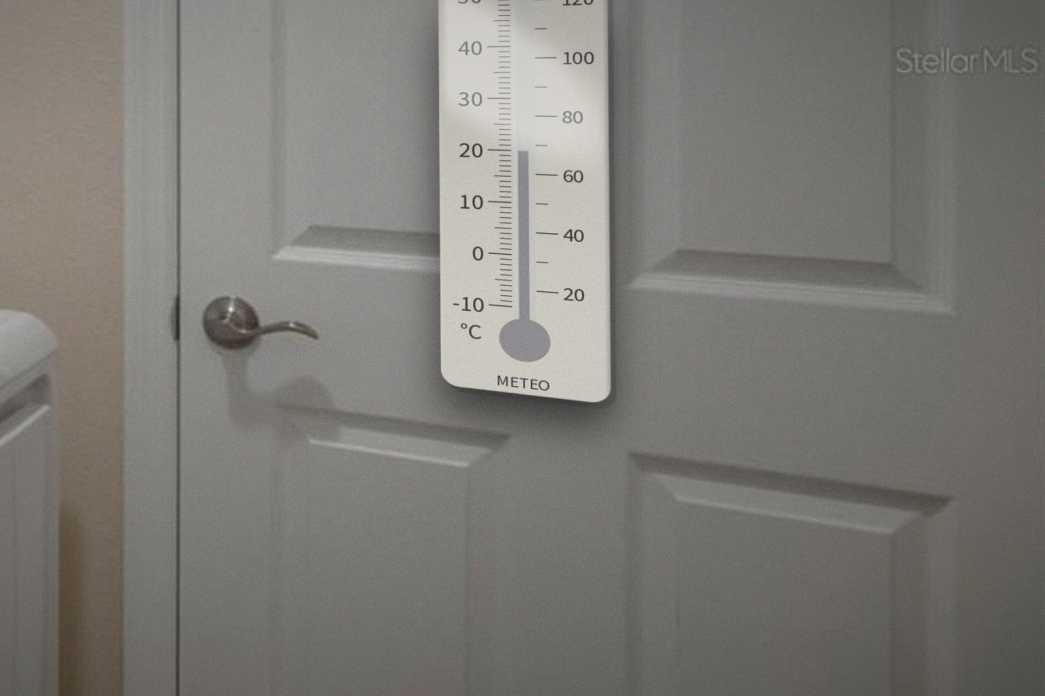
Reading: 20 °C
